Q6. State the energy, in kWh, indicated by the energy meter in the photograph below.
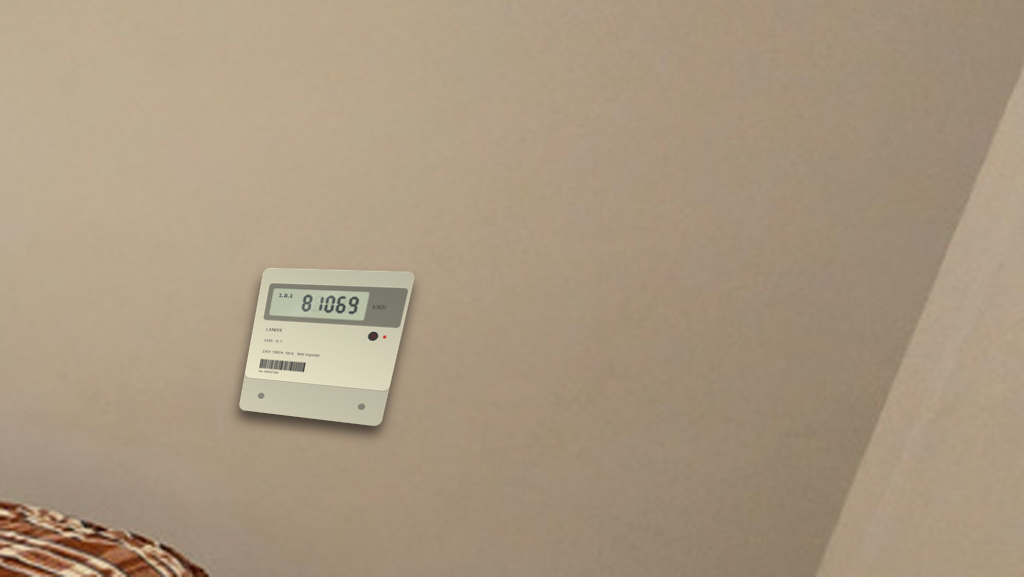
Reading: 81069 kWh
